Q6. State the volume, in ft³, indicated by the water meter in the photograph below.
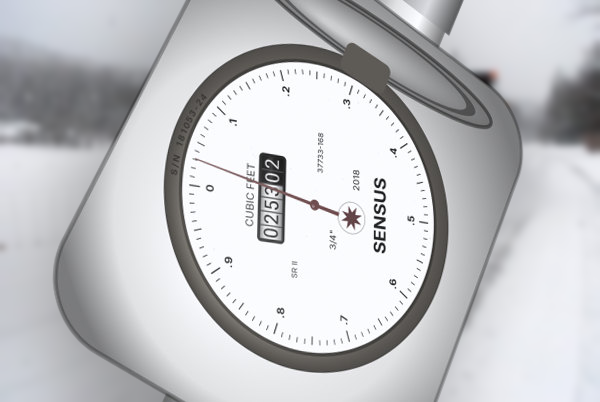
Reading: 25302.03 ft³
